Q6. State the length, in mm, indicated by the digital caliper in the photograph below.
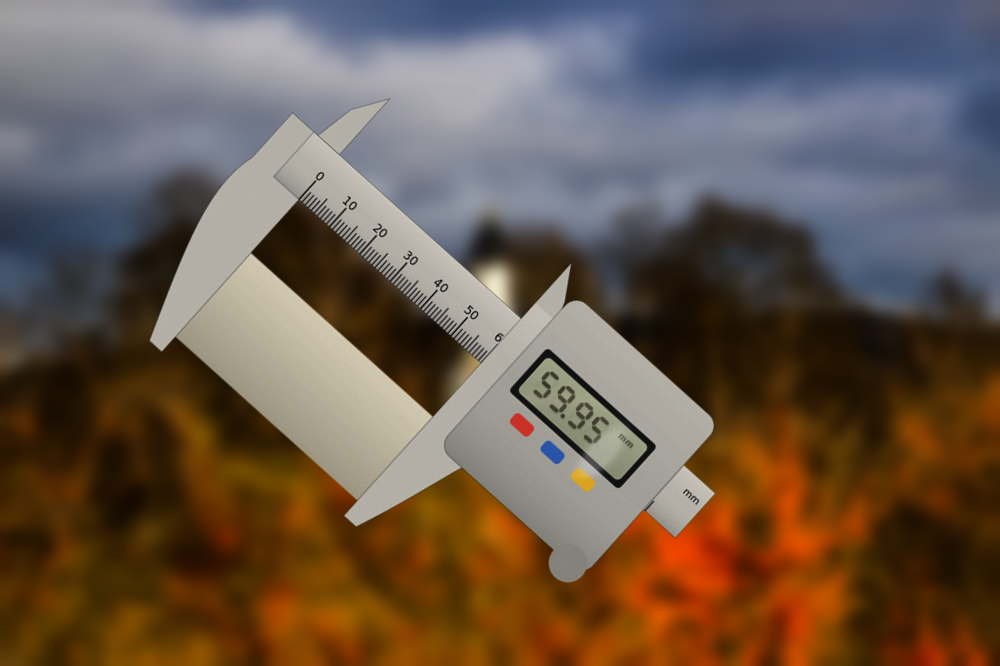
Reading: 59.95 mm
